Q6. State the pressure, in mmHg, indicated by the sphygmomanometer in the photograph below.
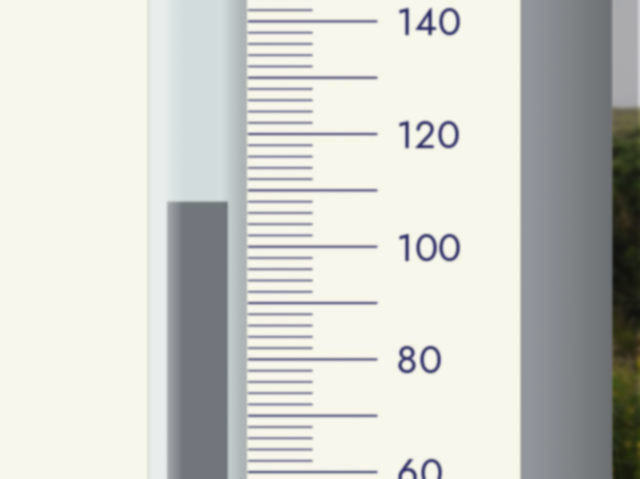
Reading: 108 mmHg
